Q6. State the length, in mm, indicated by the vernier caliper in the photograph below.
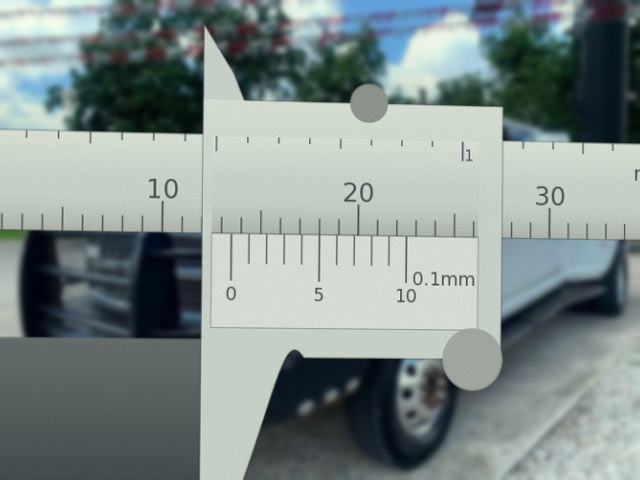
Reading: 13.5 mm
